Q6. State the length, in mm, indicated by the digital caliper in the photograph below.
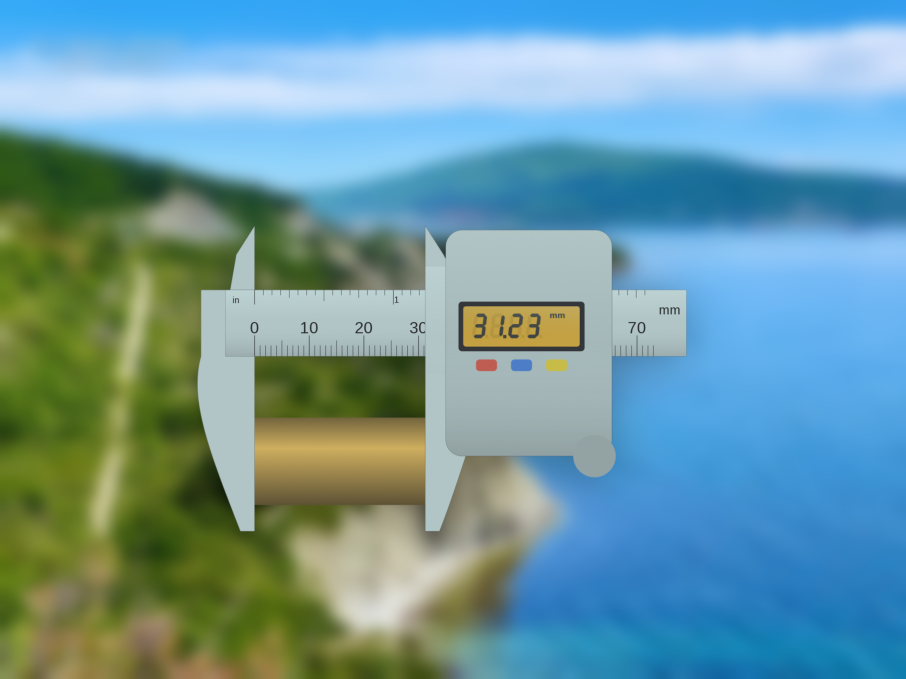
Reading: 31.23 mm
